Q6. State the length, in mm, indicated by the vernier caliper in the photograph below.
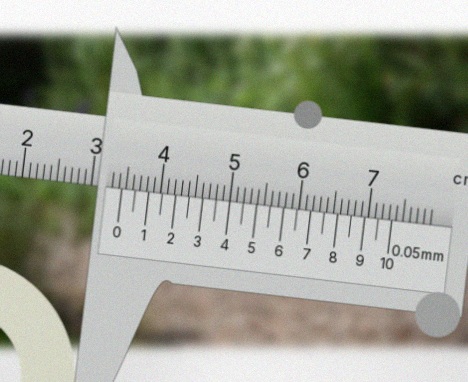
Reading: 34.4 mm
